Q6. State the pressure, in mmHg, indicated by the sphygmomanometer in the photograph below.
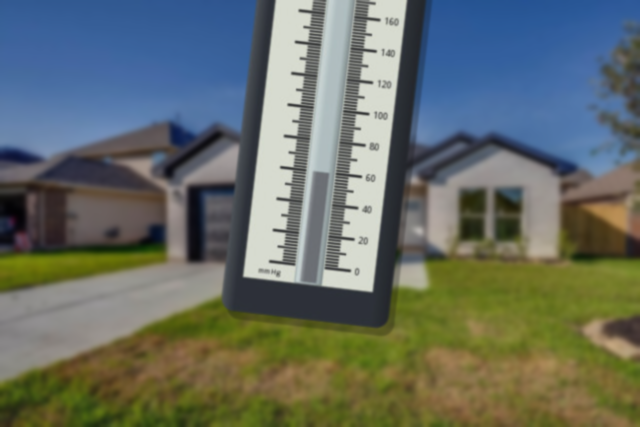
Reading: 60 mmHg
